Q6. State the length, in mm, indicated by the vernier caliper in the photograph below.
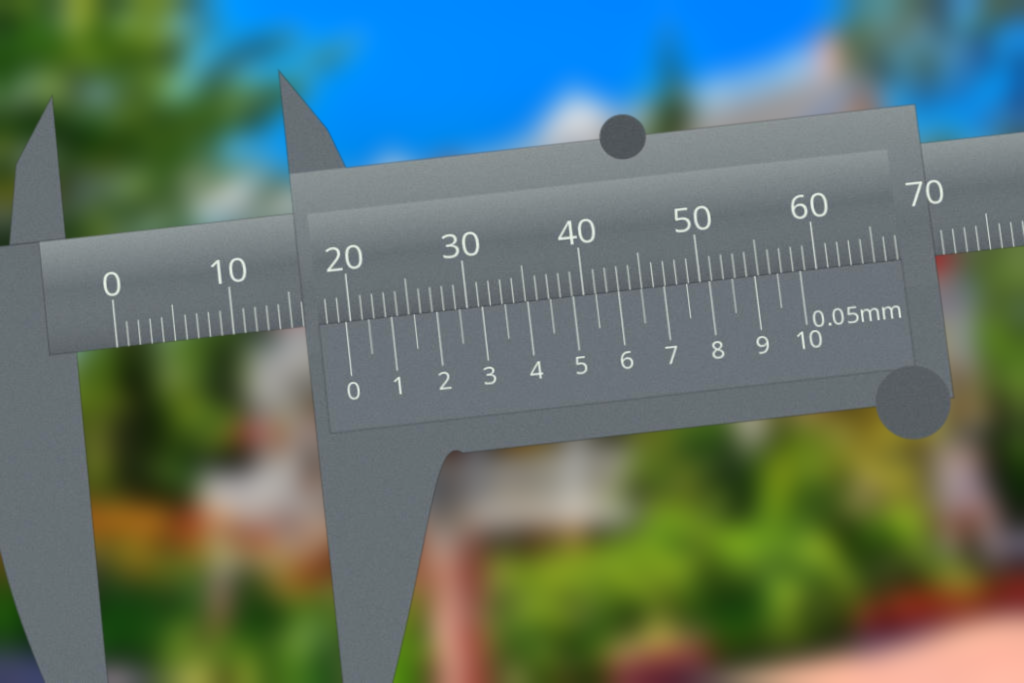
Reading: 19.6 mm
